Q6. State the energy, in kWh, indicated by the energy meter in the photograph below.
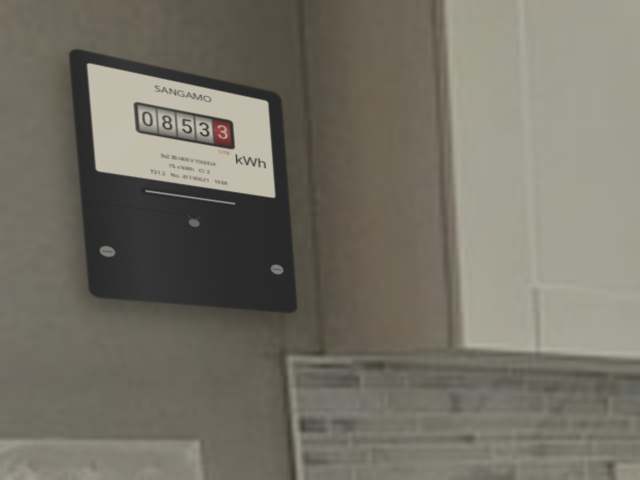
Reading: 853.3 kWh
